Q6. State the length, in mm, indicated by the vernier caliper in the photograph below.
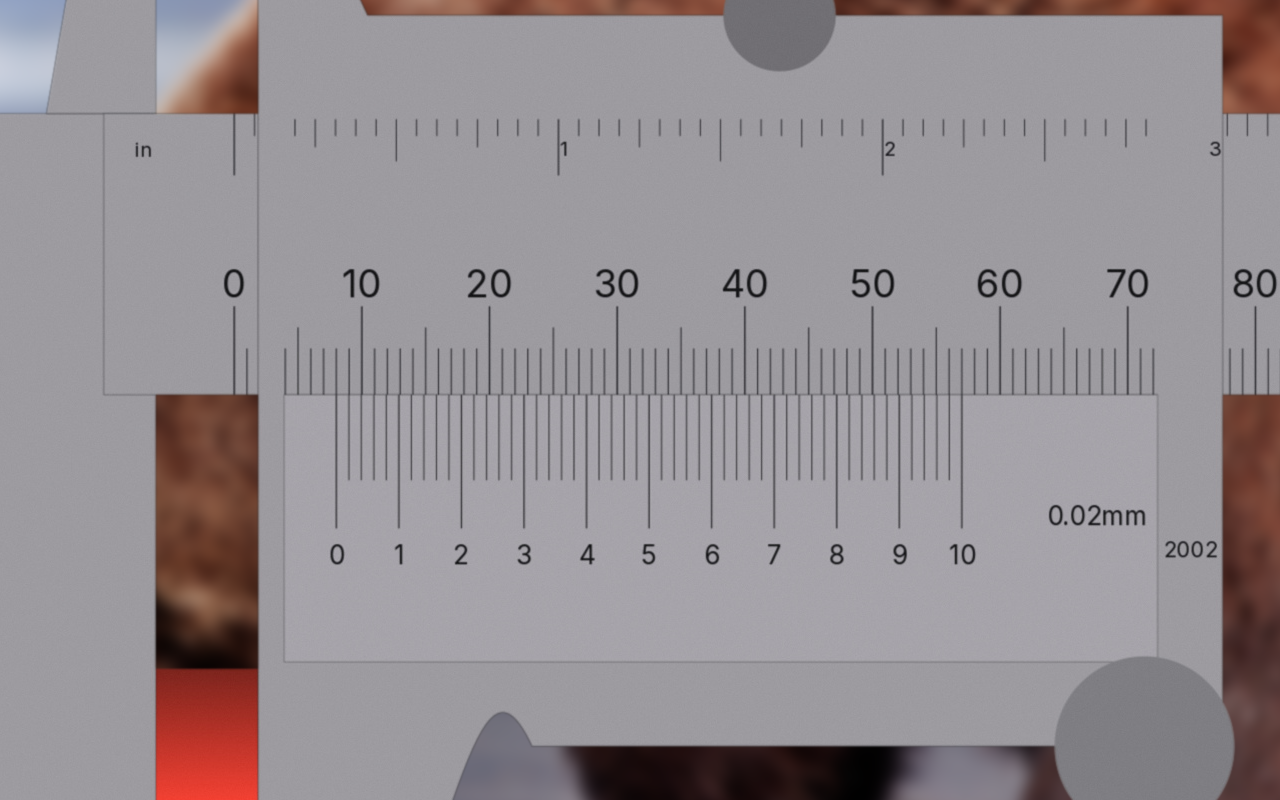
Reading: 8.0 mm
